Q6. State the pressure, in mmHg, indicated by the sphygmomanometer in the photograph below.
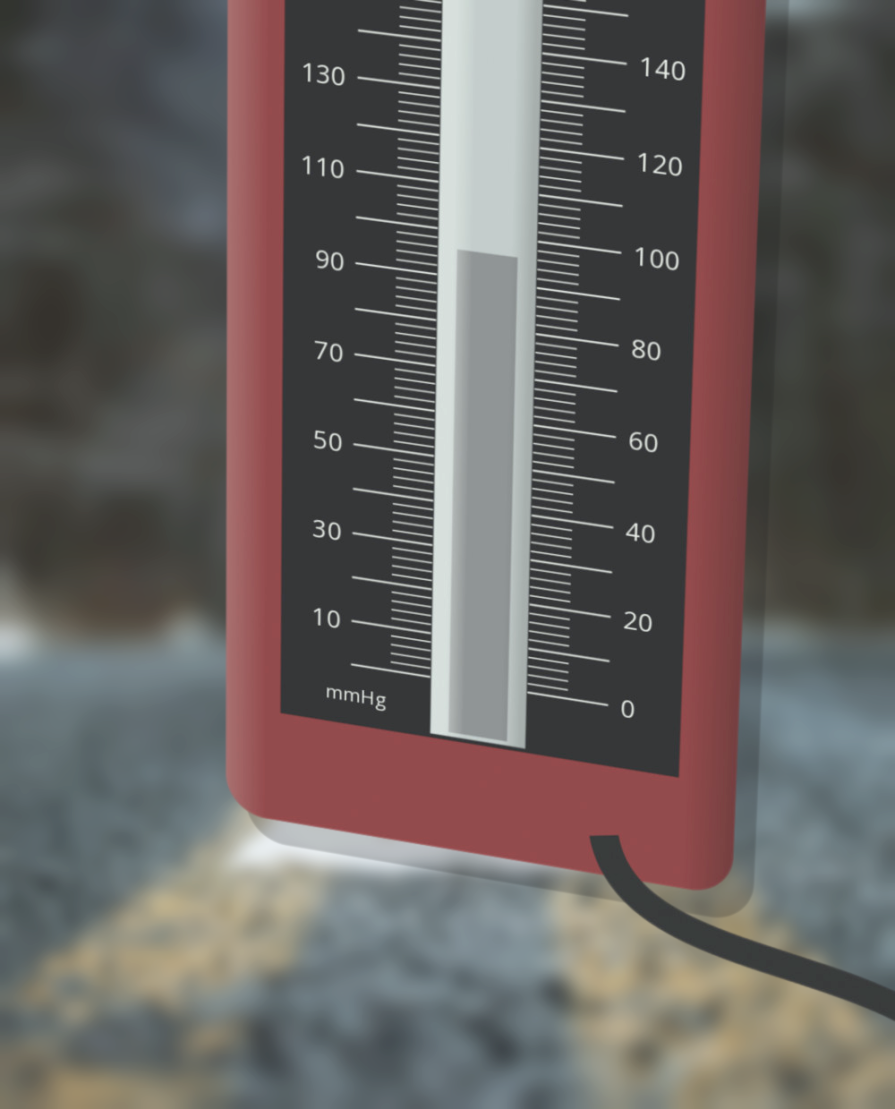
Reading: 96 mmHg
